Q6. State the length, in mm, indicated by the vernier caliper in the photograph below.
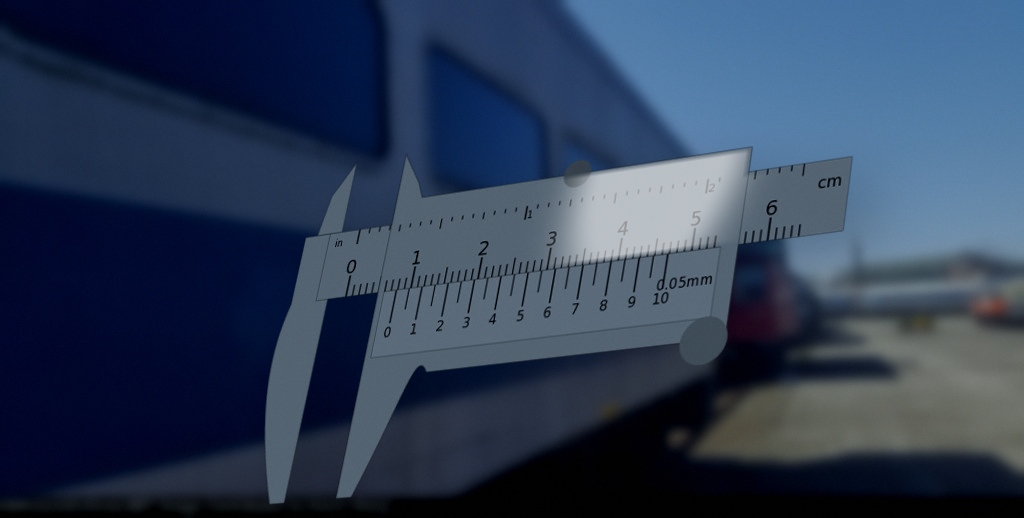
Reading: 7.8 mm
